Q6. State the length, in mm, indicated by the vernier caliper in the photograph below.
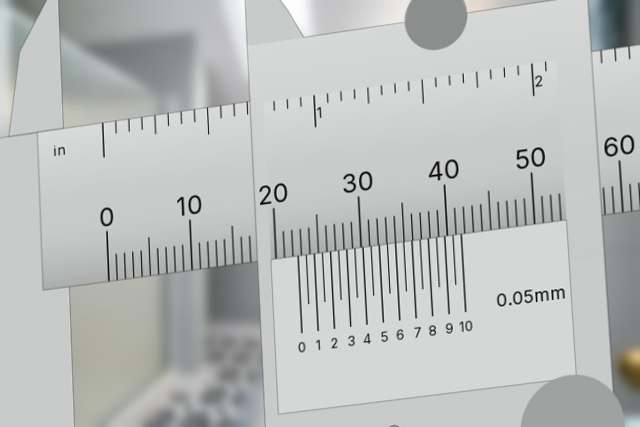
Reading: 22.6 mm
